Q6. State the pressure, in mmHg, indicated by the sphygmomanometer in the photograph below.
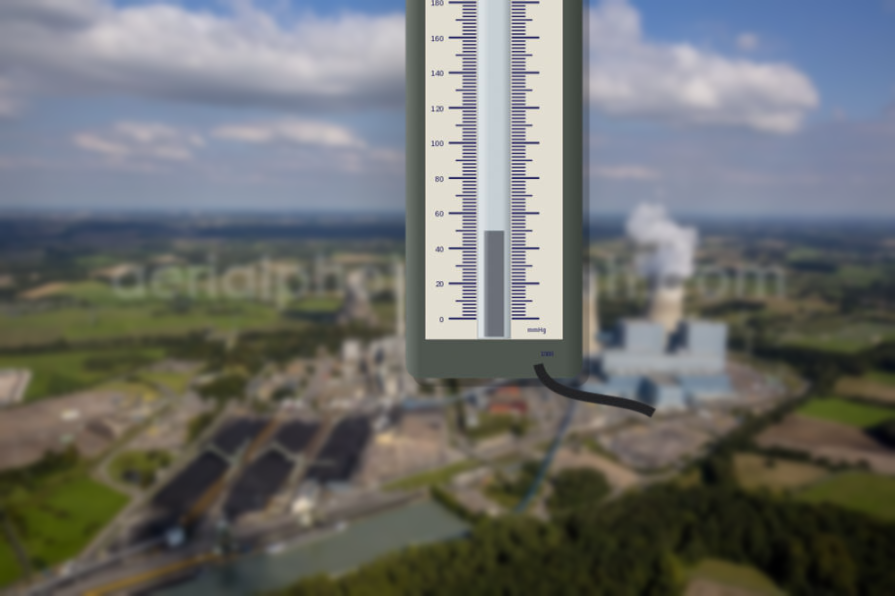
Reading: 50 mmHg
